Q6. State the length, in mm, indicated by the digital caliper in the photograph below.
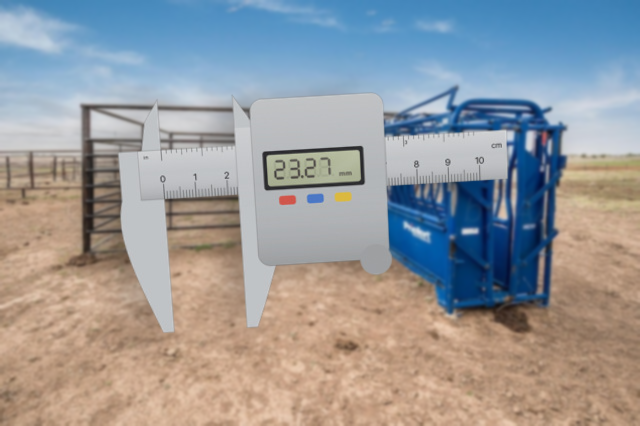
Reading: 23.27 mm
